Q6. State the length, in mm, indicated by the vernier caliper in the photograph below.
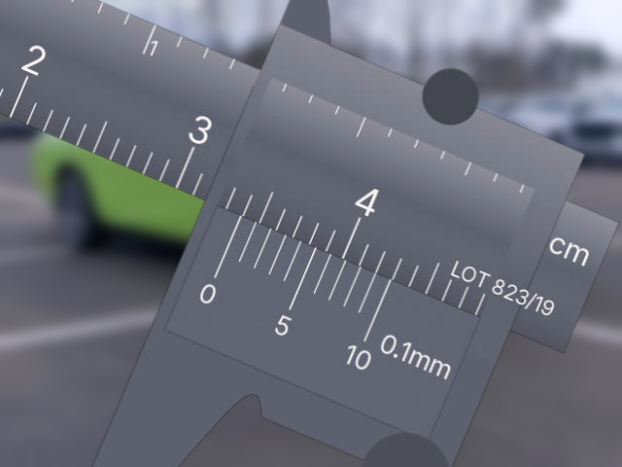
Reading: 33.9 mm
